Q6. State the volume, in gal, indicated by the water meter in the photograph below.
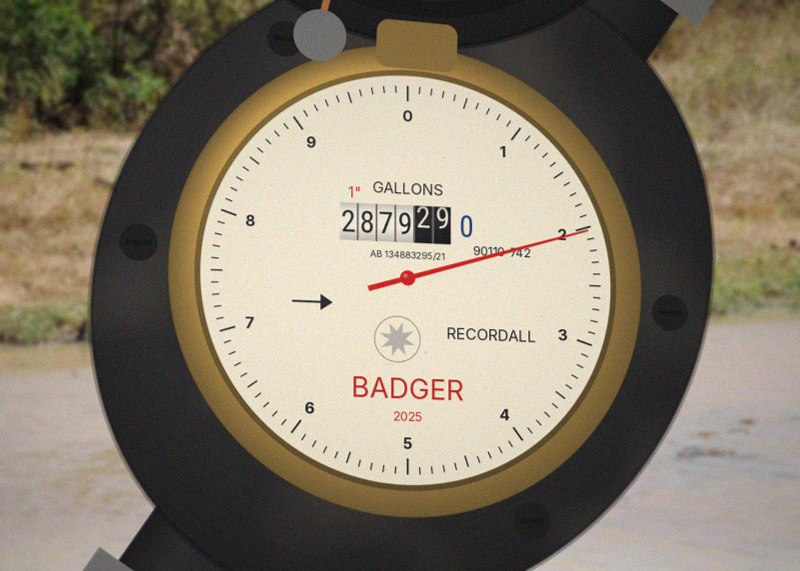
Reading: 2879292.0 gal
